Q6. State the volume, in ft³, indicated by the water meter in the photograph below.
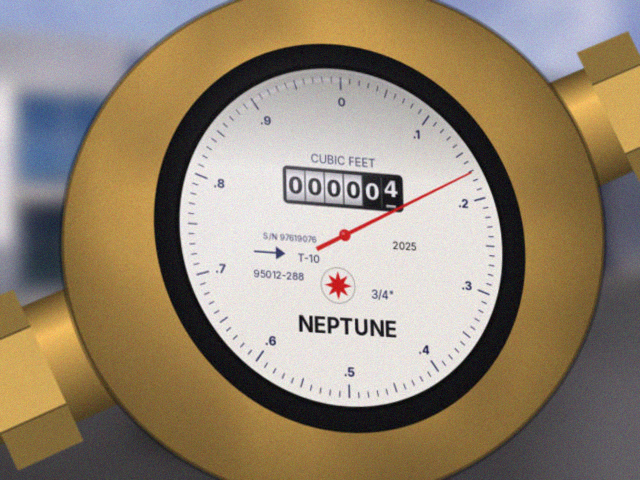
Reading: 4.17 ft³
